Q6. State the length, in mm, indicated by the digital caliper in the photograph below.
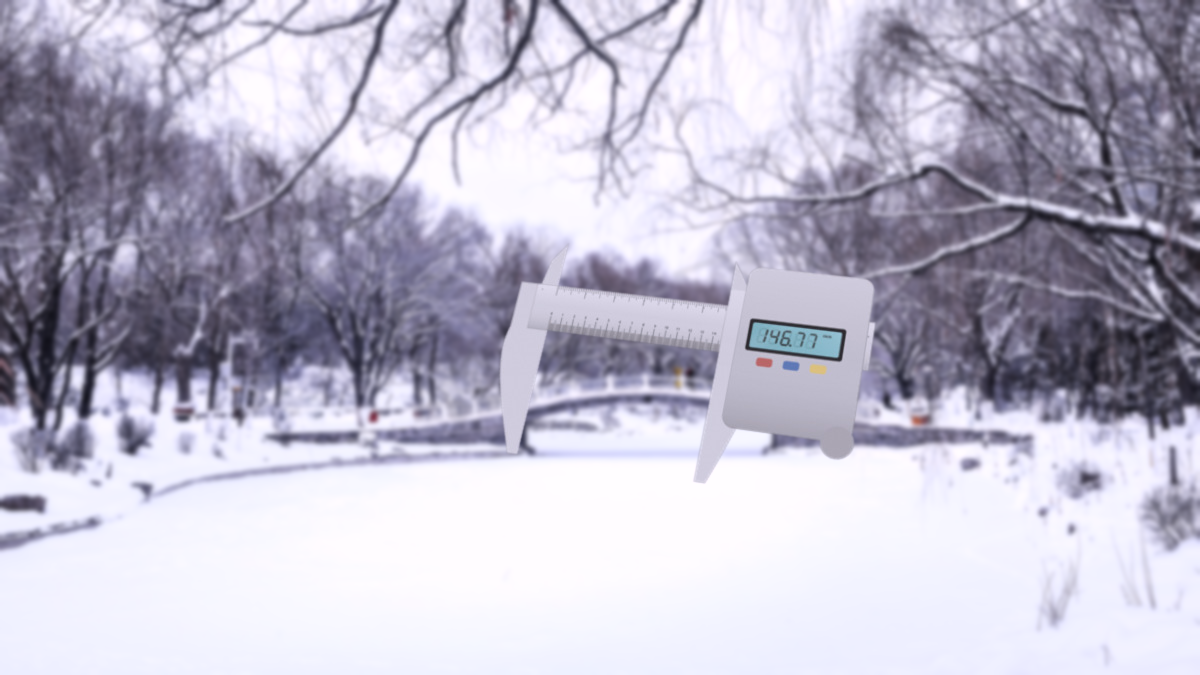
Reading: 146.77 mm
